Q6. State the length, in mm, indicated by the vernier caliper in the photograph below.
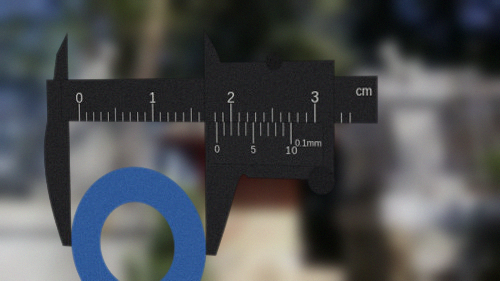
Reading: 18.2 mm
